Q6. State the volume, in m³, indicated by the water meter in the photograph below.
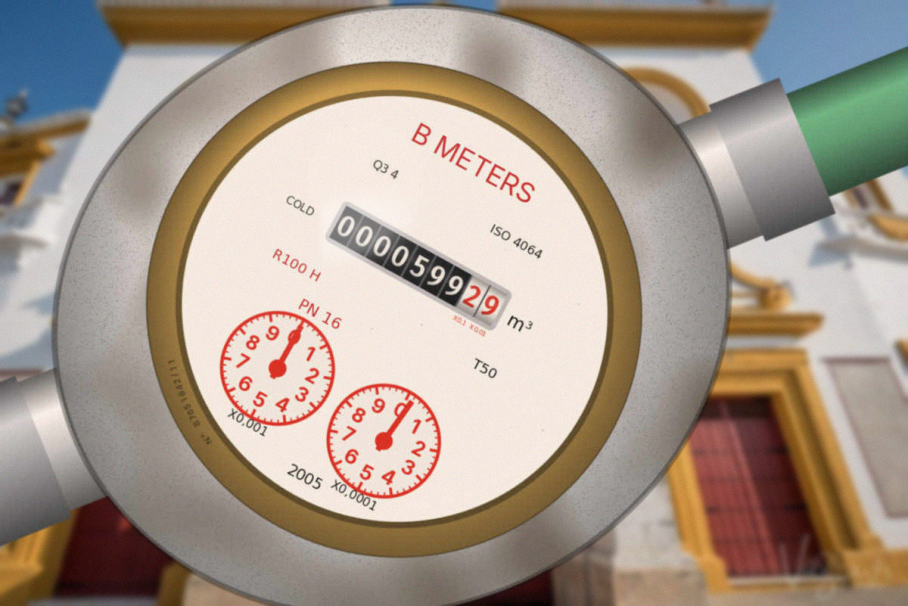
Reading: 599.2900 m³
